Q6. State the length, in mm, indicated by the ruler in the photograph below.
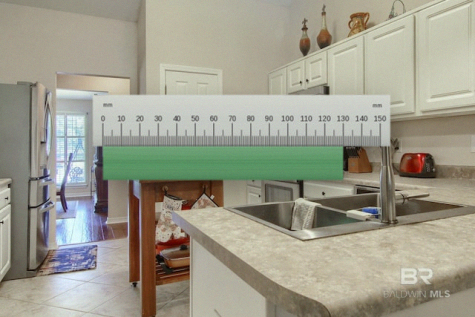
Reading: 130 mm
